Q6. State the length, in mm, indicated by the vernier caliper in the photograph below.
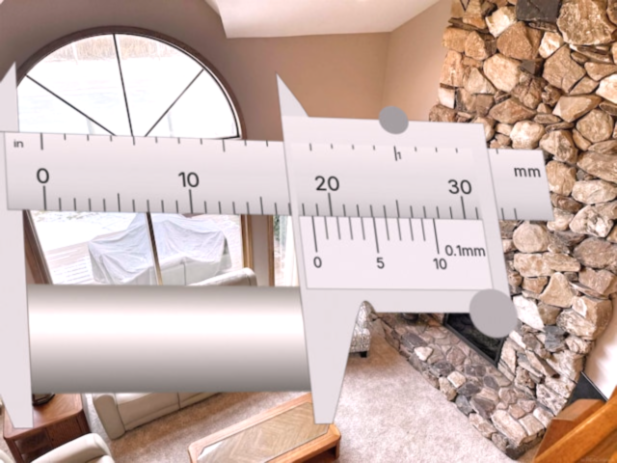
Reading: 18.6 mm
